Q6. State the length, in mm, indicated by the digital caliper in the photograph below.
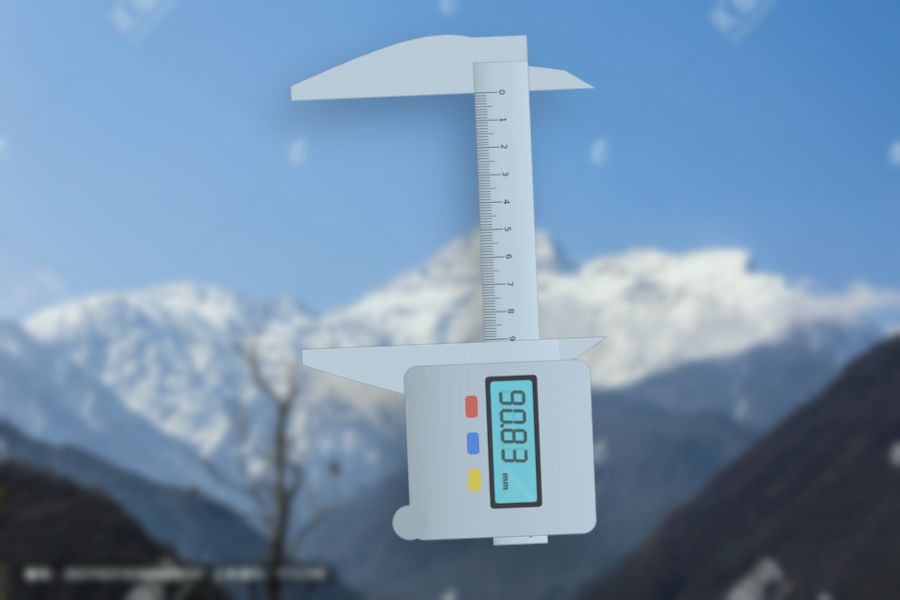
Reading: 90.83 mm
